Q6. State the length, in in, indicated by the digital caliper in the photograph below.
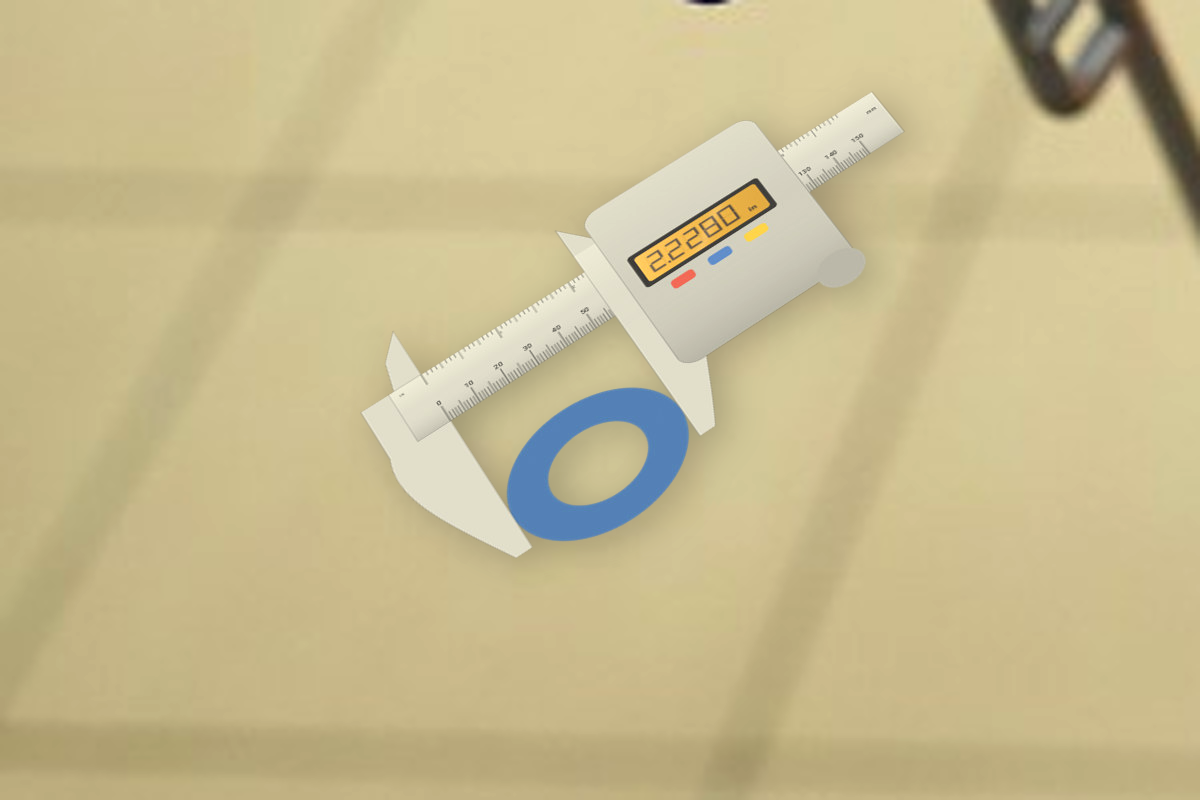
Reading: 2.2280 in
